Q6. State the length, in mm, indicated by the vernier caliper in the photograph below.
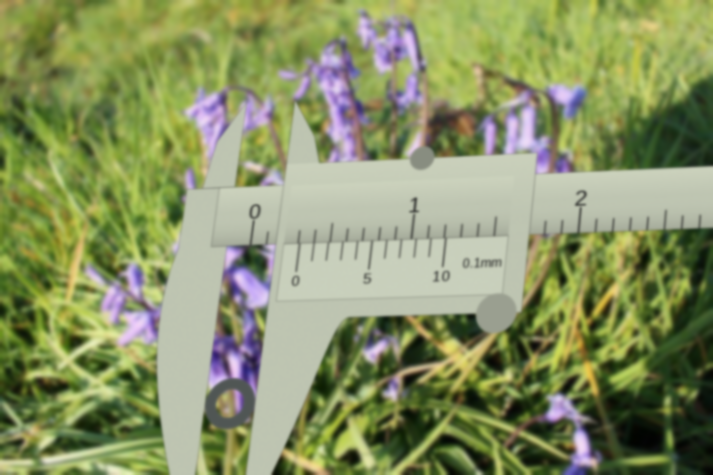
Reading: 3.1 mm
